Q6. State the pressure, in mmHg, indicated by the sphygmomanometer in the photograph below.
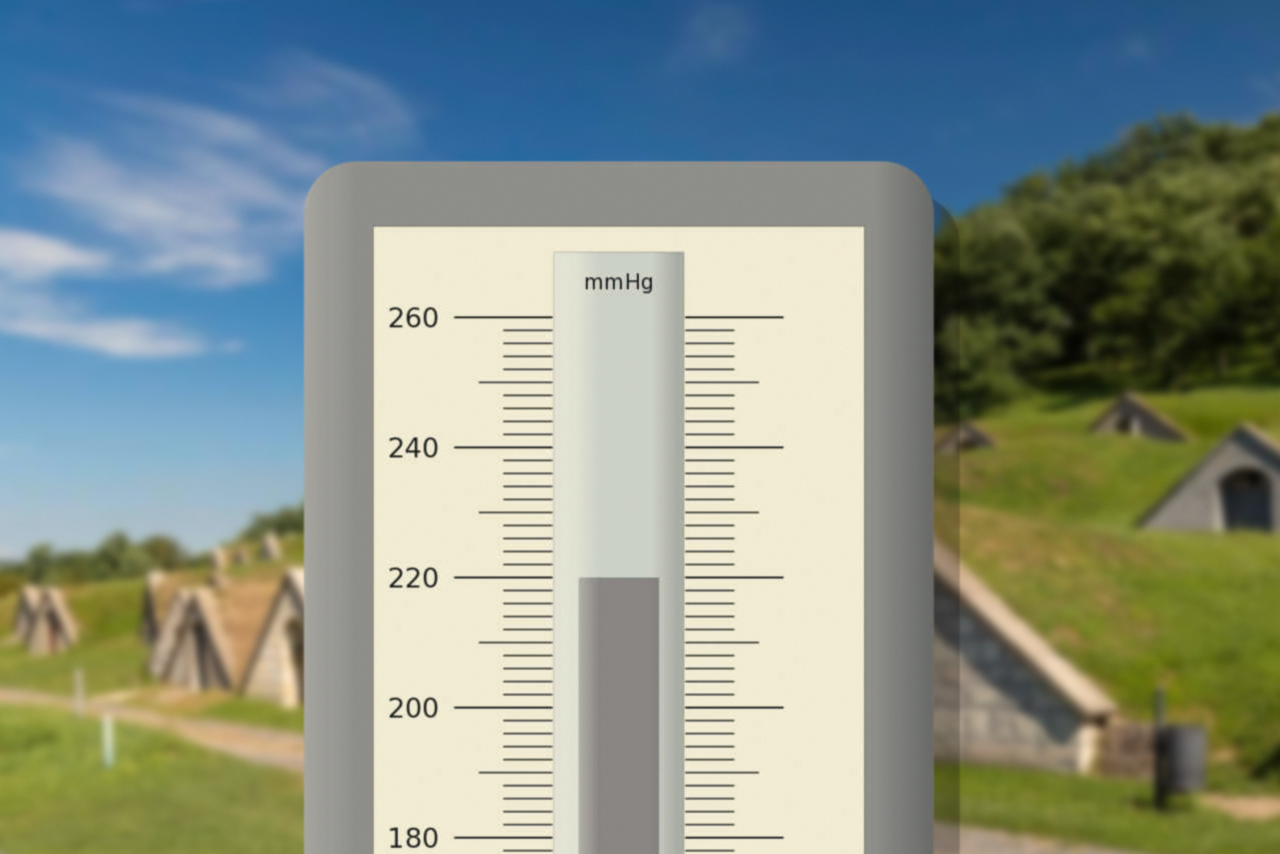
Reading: 220 mmHg
